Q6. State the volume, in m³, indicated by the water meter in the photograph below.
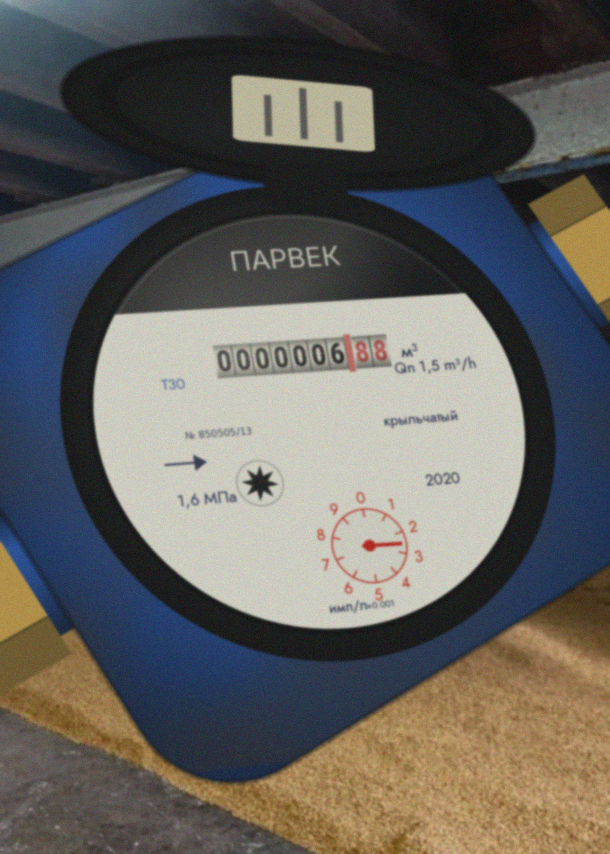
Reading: 6.882 m³
